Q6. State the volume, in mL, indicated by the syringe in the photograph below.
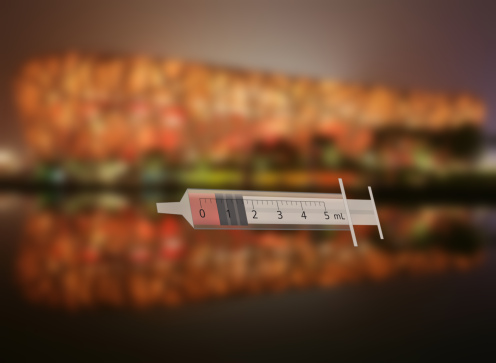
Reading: 0.6 mL
